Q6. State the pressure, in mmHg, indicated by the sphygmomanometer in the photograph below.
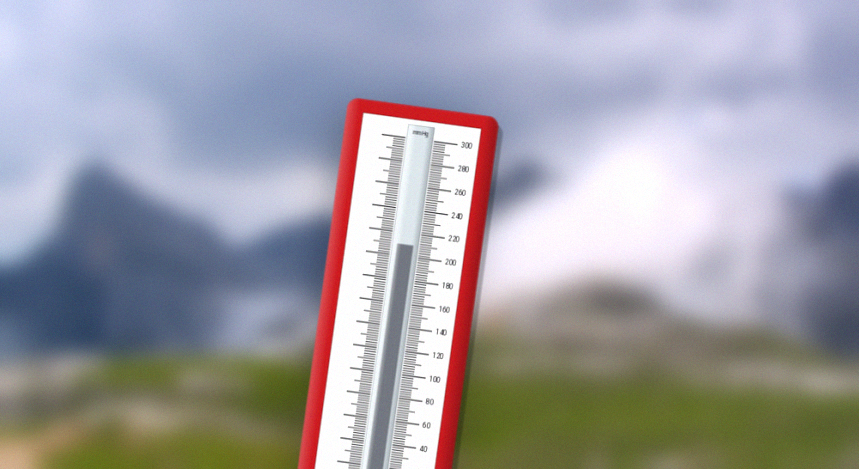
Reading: 210 mmHg
